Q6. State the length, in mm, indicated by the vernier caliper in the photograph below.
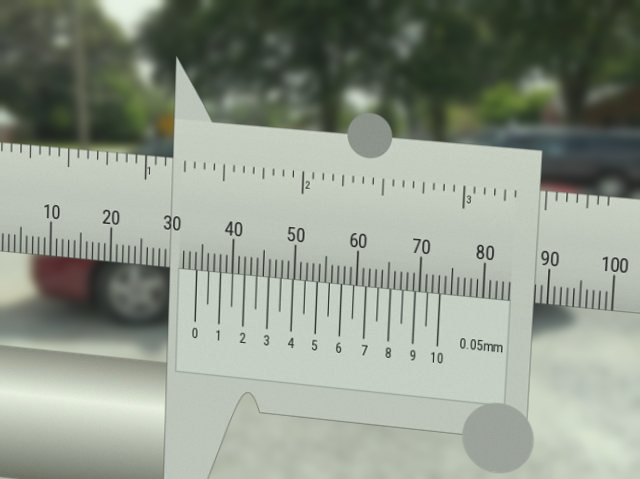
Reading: 34.2 mm
